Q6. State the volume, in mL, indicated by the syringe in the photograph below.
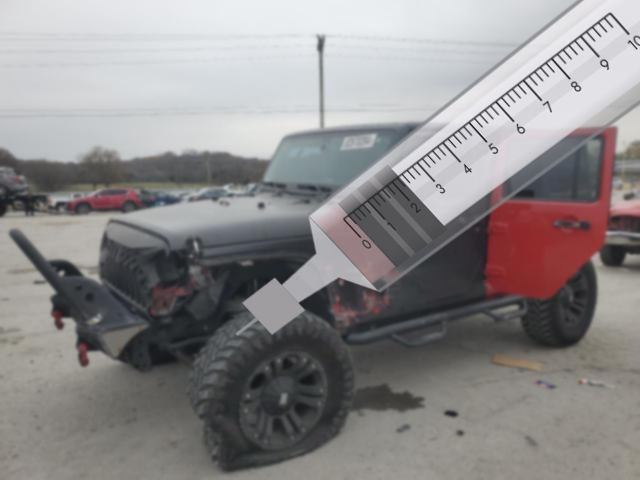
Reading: 0.2 mL
